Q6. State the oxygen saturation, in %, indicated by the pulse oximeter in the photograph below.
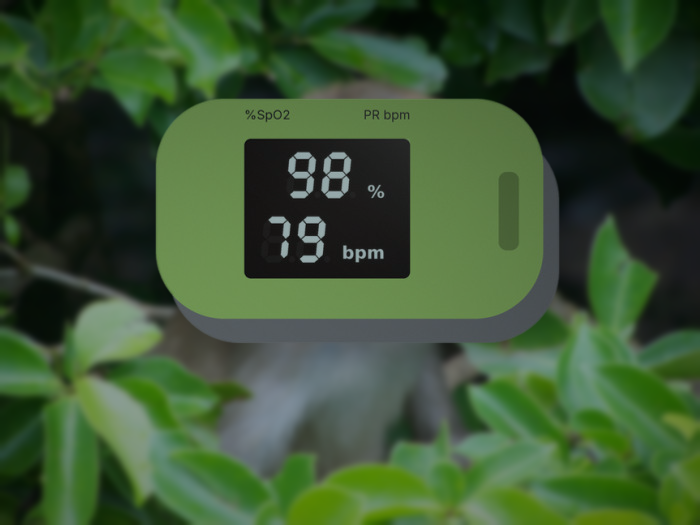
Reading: 98 %
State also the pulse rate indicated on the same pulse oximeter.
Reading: 79 bpm
